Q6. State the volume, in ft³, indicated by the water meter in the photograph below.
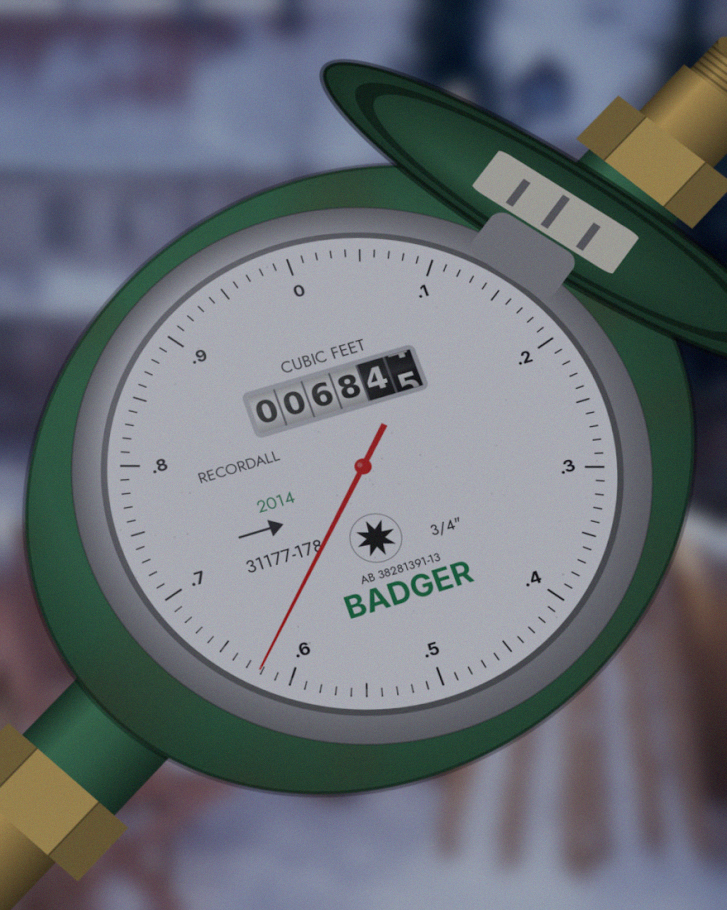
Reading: 6844.62 ft³
